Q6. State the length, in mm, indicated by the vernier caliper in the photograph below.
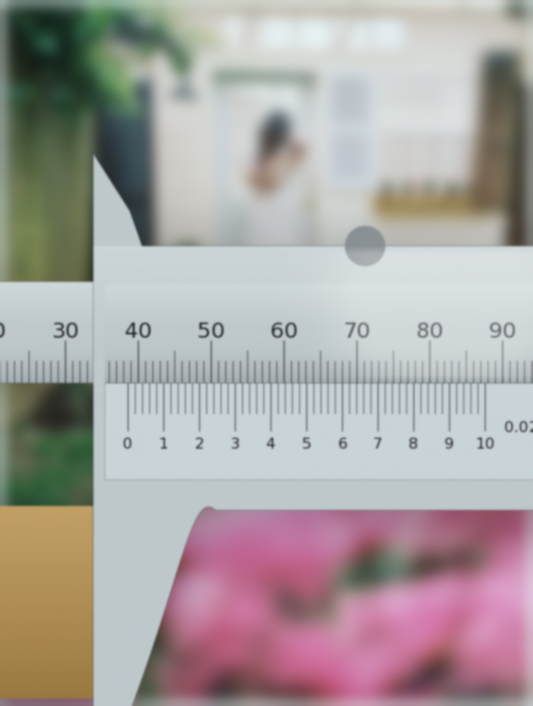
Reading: 38.6 mm
